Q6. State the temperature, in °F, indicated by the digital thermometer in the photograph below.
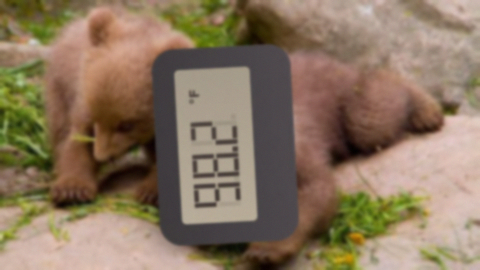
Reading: 98.2 °F
